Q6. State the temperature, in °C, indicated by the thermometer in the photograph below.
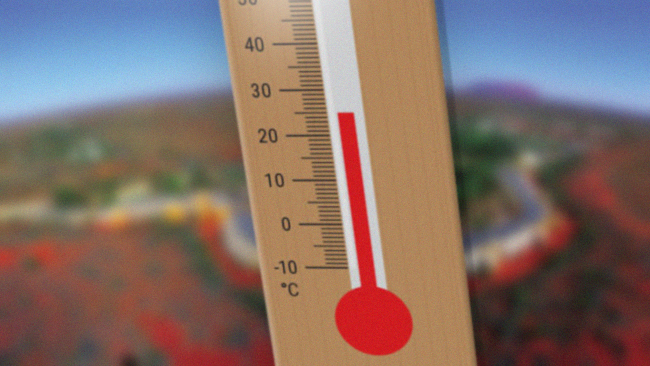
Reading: 25 °C
